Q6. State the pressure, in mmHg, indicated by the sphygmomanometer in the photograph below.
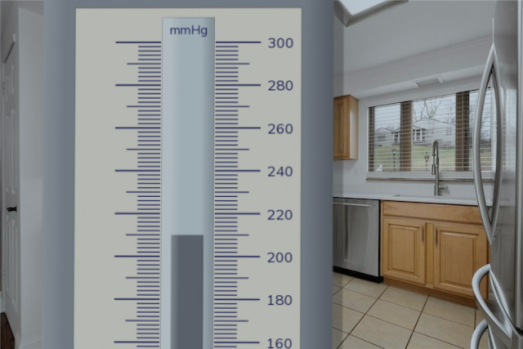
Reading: 210 mmHg
